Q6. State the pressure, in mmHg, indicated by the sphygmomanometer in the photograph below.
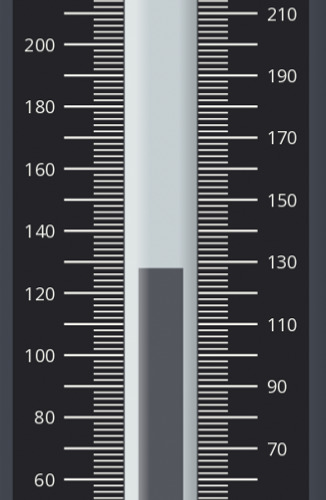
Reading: 128 mmHg
